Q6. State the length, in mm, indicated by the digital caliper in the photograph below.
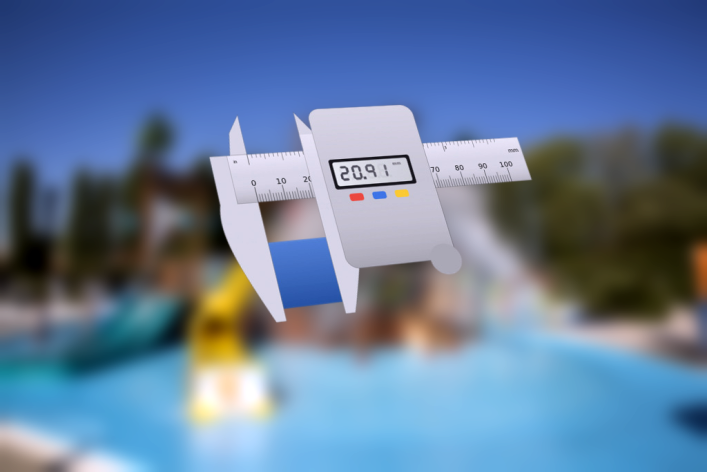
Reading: 20.91 mm
